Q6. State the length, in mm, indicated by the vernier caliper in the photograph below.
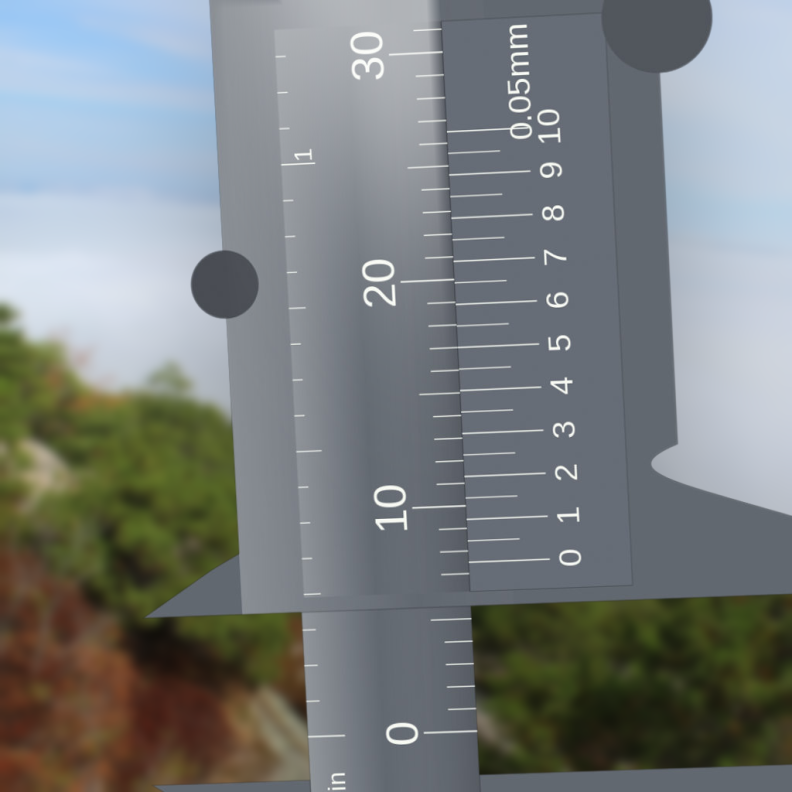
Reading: 7.50 mm
